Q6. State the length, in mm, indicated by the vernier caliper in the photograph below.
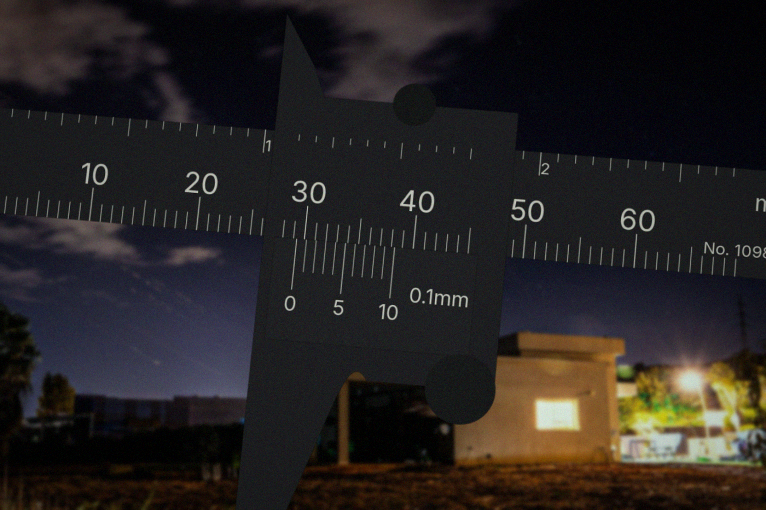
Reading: 29.3 mm
